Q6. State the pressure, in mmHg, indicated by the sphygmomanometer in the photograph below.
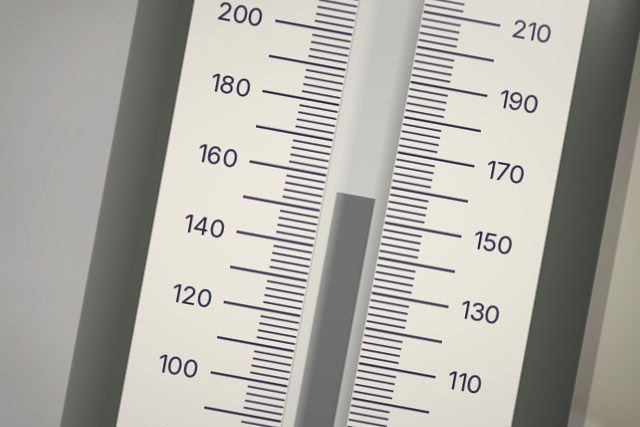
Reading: 156 mmHg
